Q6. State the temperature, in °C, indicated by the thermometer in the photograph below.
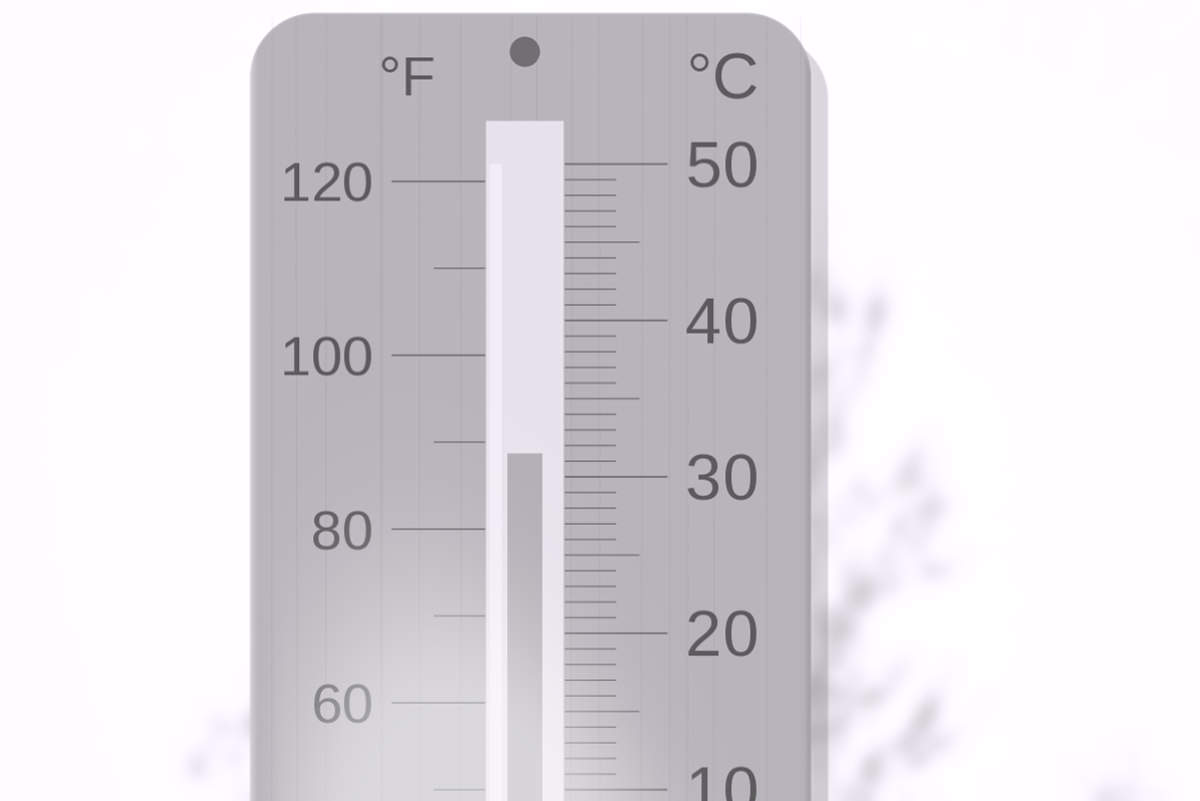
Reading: 31.5 °C
